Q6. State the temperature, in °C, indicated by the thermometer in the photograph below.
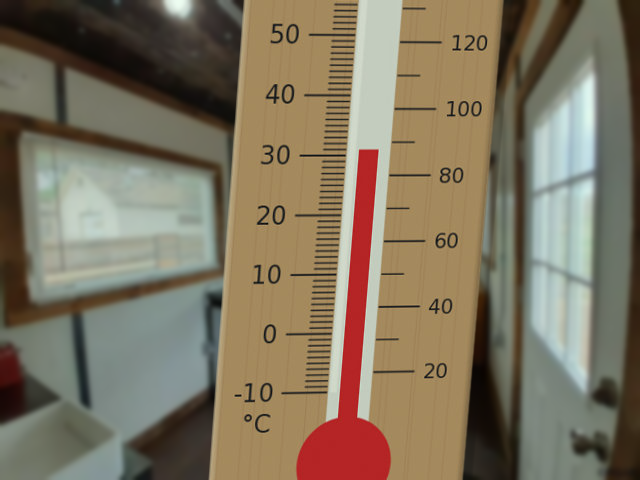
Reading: 31 °C
